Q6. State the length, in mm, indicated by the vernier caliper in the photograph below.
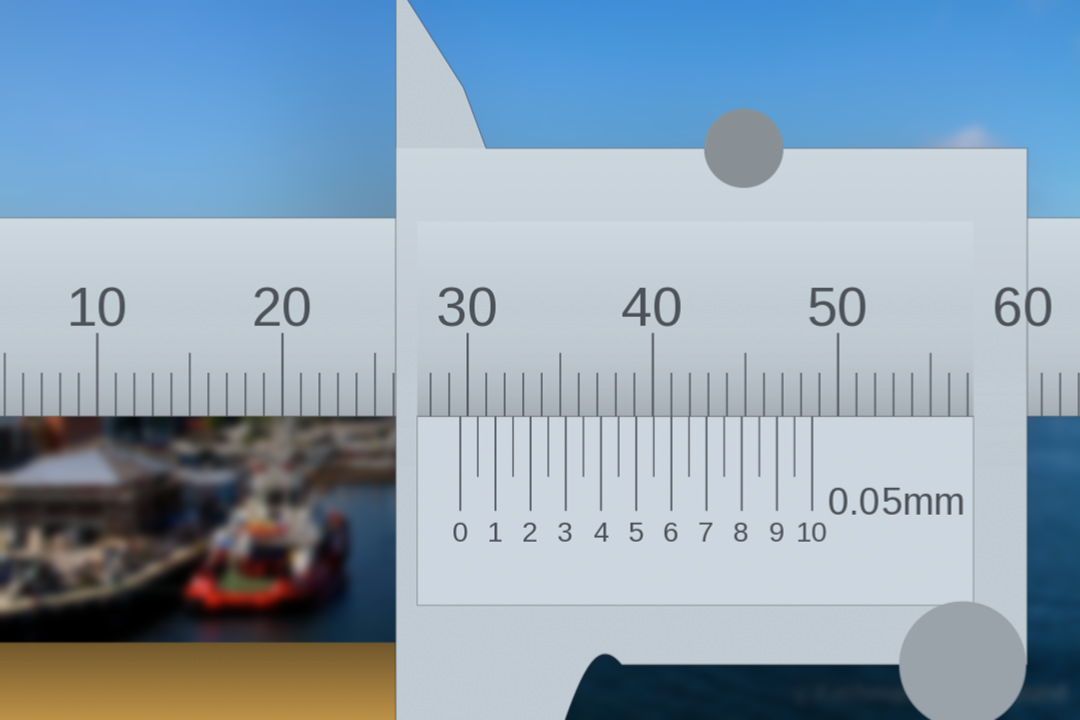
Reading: 29.6 mm
